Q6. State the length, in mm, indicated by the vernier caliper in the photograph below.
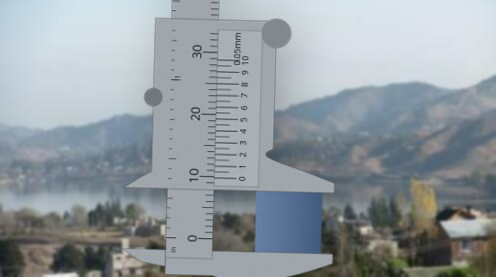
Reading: 9.8 mm
